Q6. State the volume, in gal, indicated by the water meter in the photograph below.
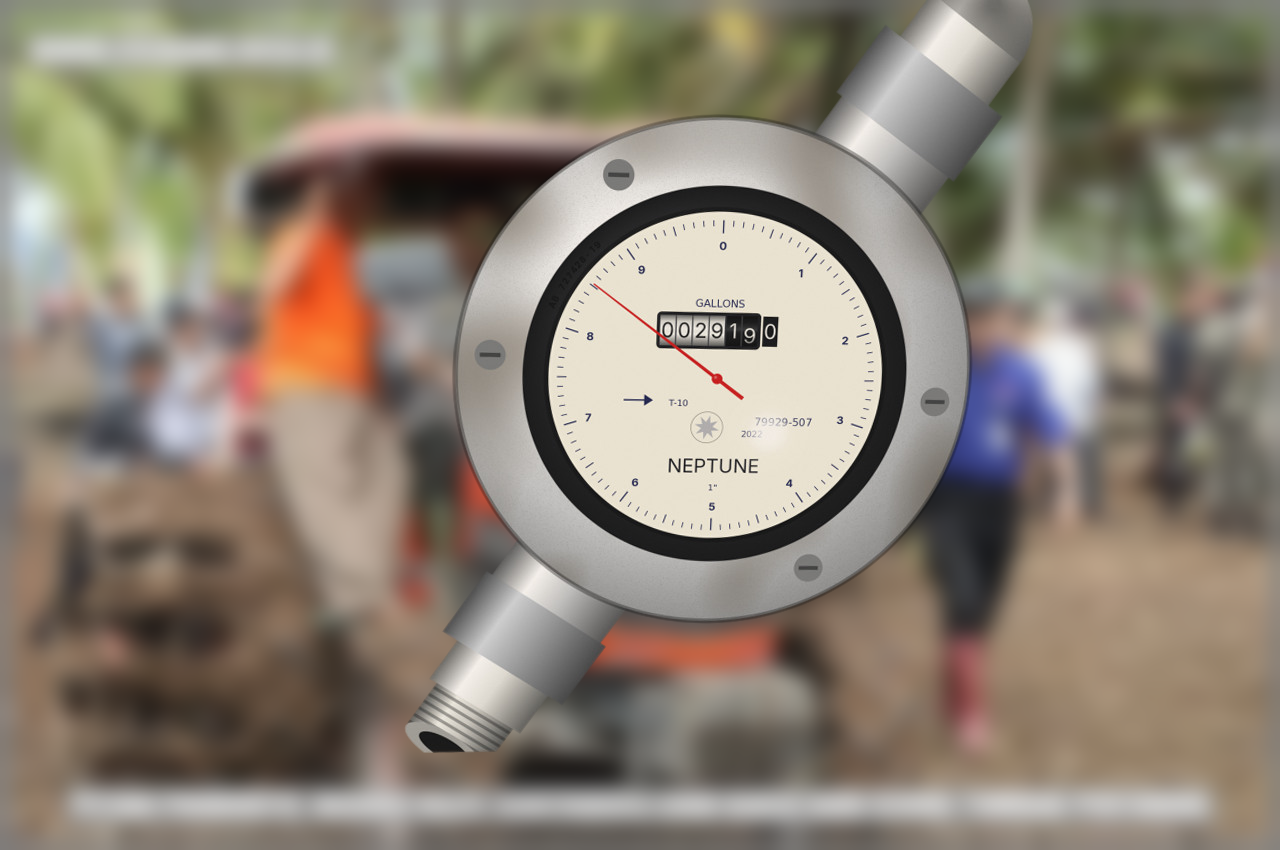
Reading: 29188.5 gal
